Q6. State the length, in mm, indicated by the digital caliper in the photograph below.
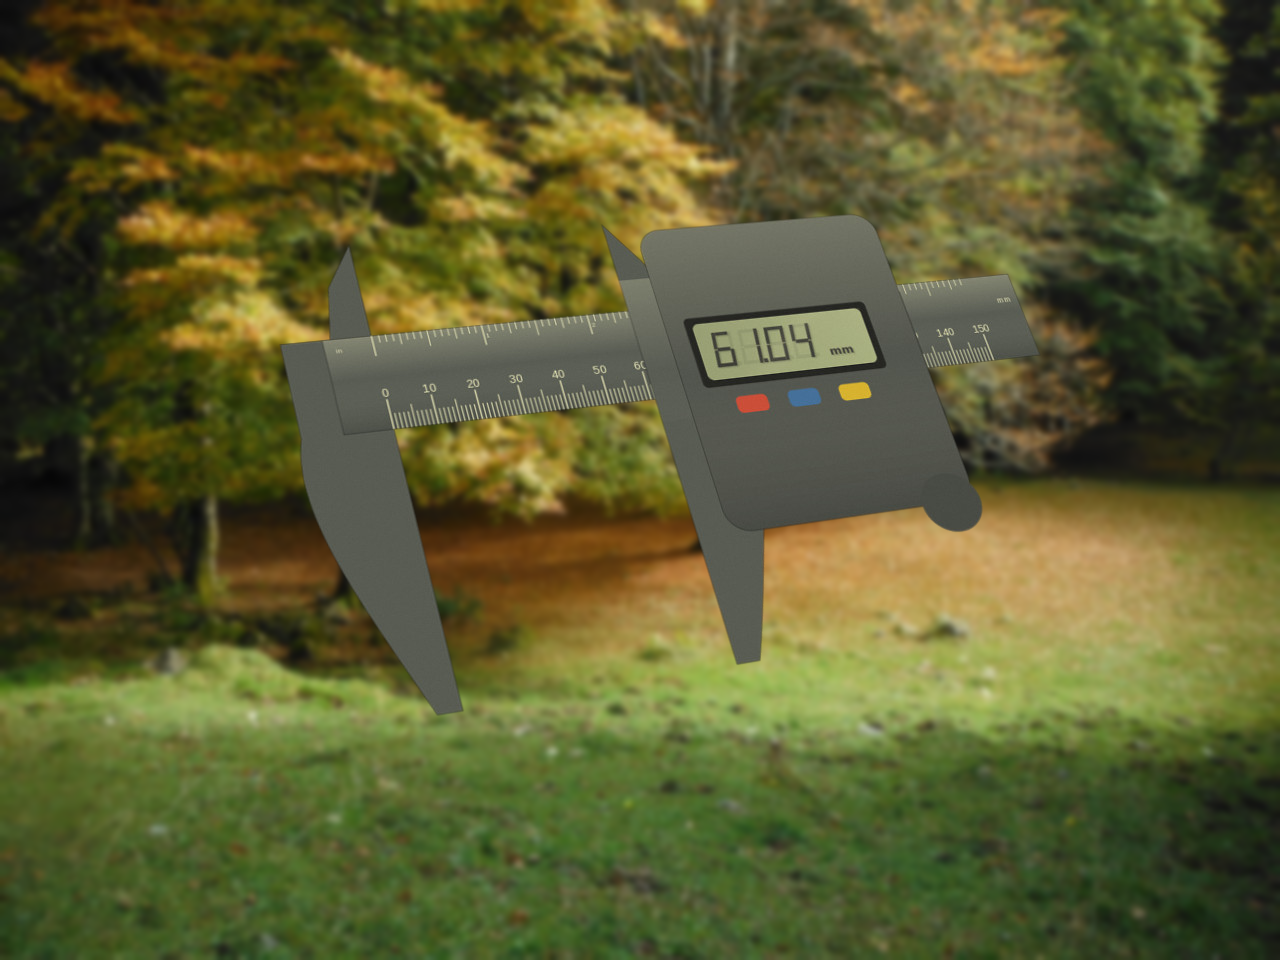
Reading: 61.04 mm
